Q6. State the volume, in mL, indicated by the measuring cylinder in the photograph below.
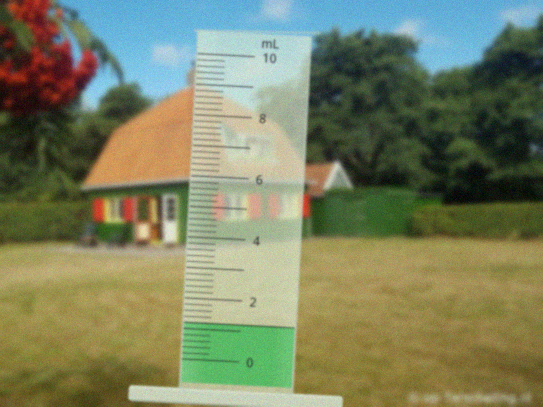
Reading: 1.2 mL
